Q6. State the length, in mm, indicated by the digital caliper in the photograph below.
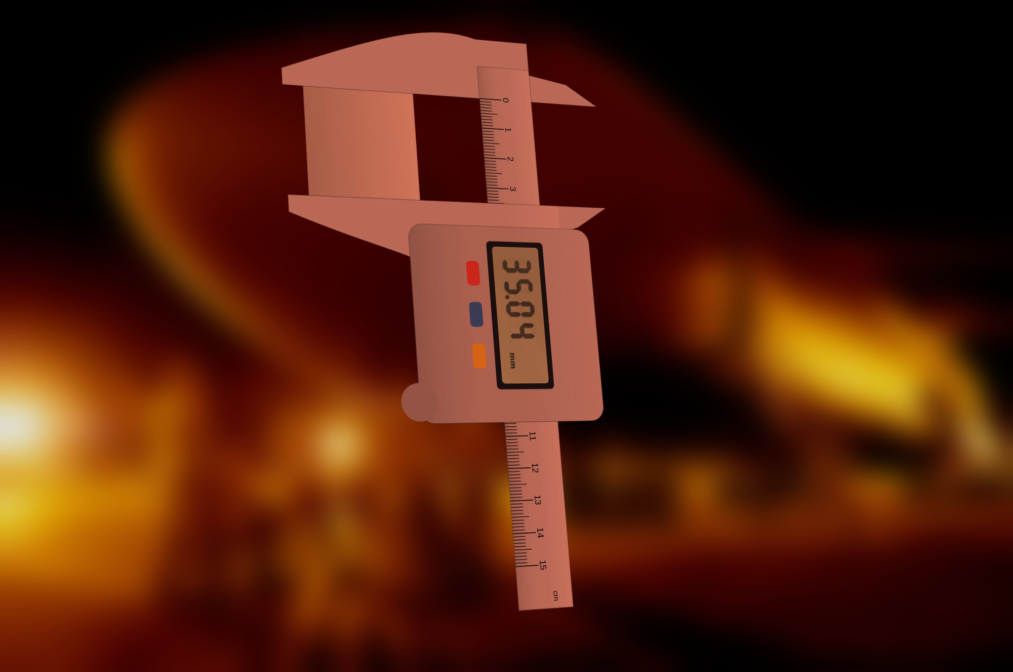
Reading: 35.04 mm
